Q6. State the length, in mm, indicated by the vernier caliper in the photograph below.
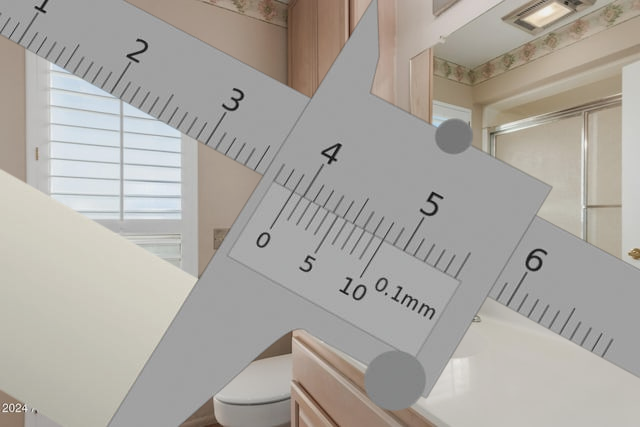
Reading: 39.0 mm
